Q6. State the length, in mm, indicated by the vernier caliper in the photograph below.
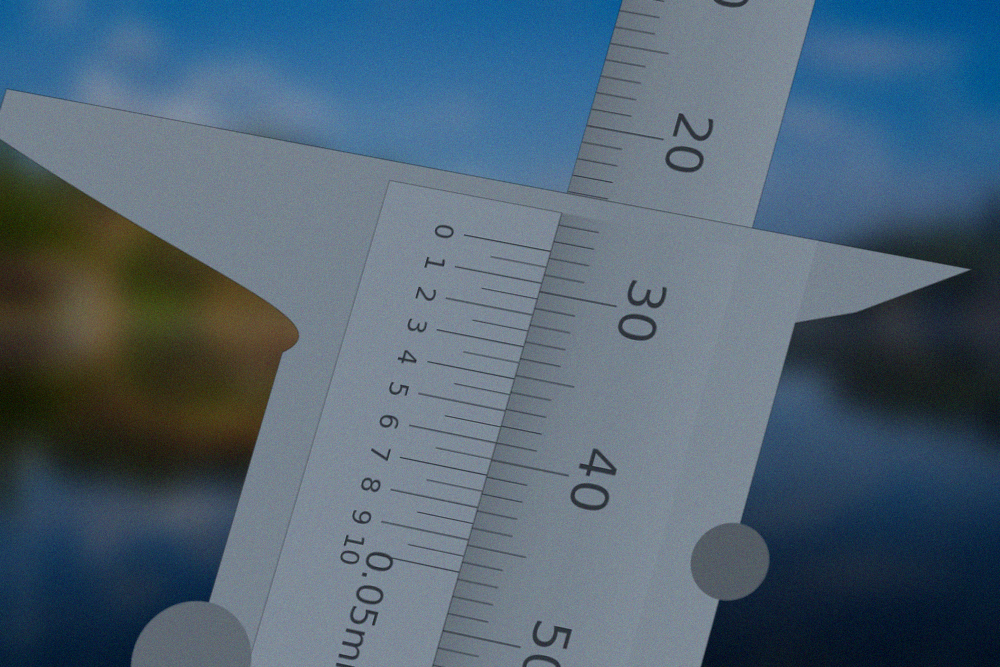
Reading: 27.6 mm
